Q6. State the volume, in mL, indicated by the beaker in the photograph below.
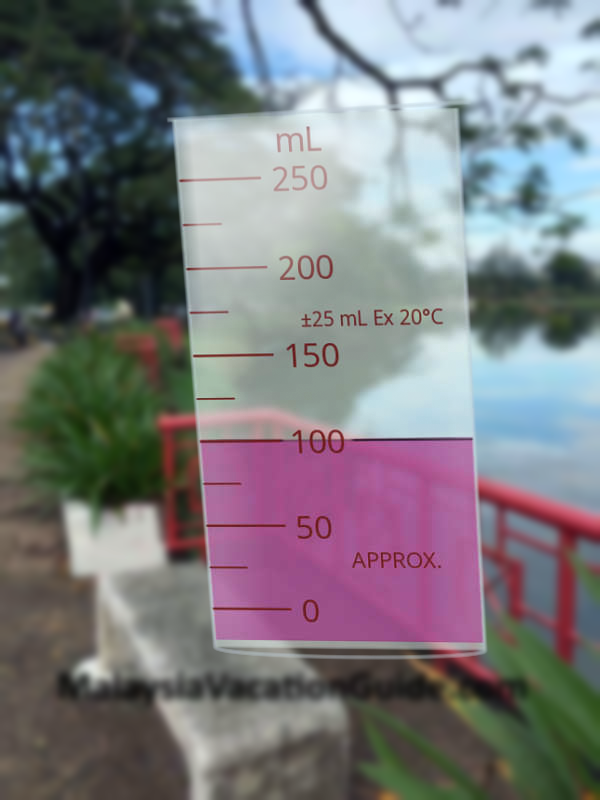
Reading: 100 mL
